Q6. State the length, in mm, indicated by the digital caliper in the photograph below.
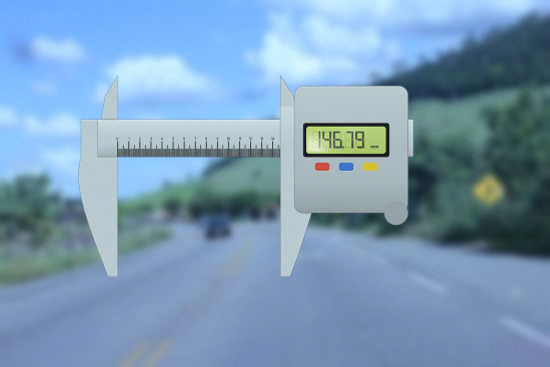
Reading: 146.79 mm
